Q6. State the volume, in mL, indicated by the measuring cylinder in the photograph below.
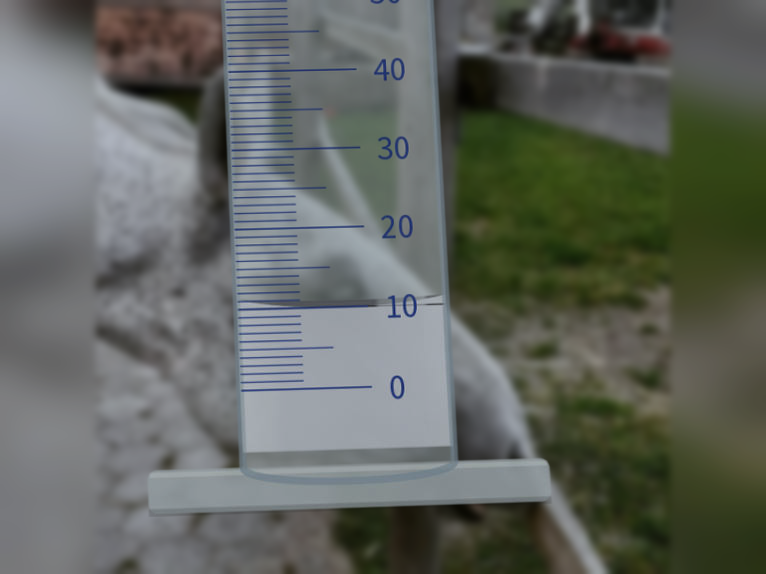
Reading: 10 mL
